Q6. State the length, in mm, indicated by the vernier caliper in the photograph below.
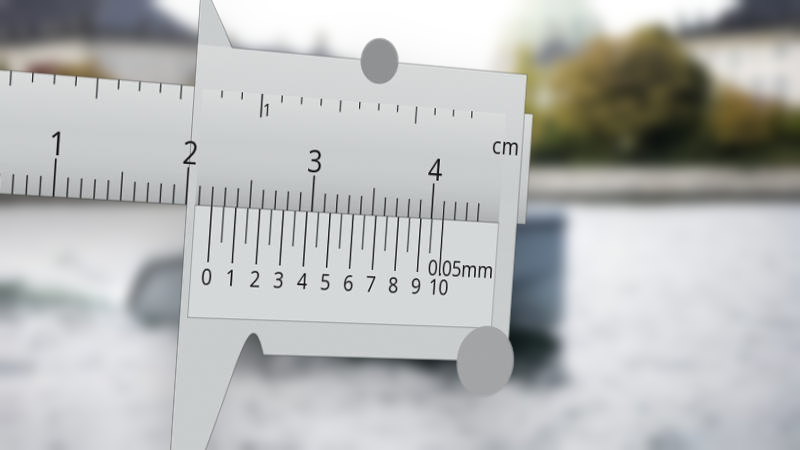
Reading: 22.0 mm
